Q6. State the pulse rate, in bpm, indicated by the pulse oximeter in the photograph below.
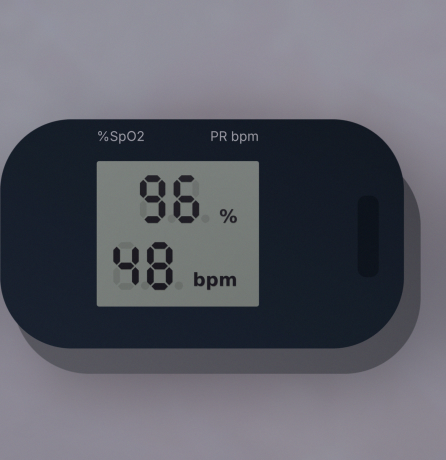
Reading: 48 bpm
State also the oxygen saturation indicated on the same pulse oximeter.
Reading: 96 %
